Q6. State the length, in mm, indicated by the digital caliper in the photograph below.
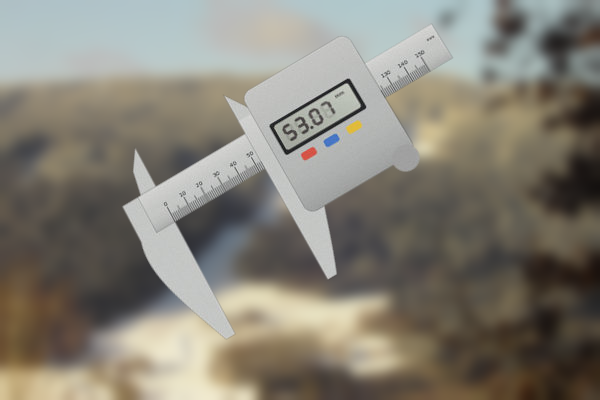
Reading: 53.07 mm
